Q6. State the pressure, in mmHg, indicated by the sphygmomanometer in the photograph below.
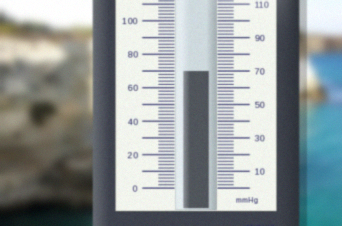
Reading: 70 mmHg
